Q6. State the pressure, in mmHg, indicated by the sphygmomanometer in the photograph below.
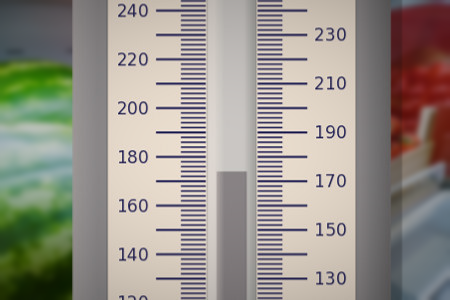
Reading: 174 mmHg
